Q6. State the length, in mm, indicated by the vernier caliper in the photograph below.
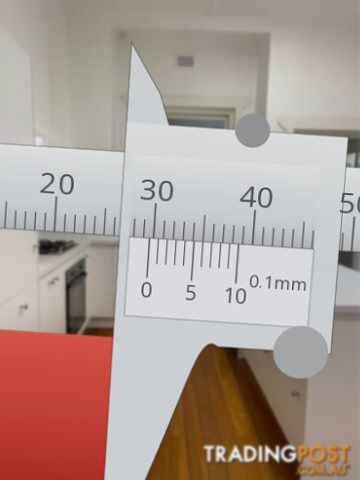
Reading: 29.6 mm
